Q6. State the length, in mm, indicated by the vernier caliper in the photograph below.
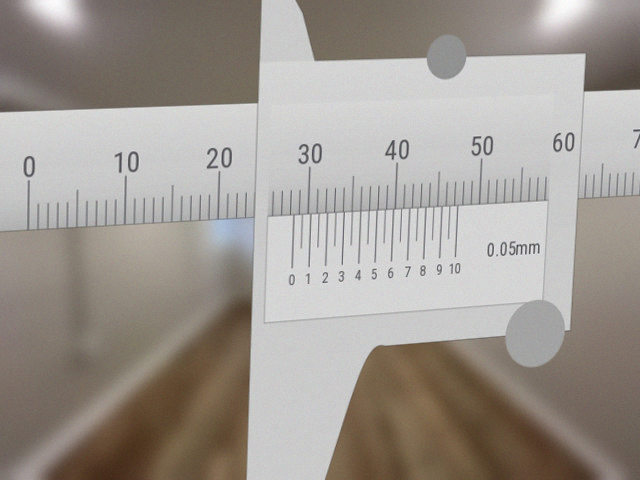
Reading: 28.4 mm
